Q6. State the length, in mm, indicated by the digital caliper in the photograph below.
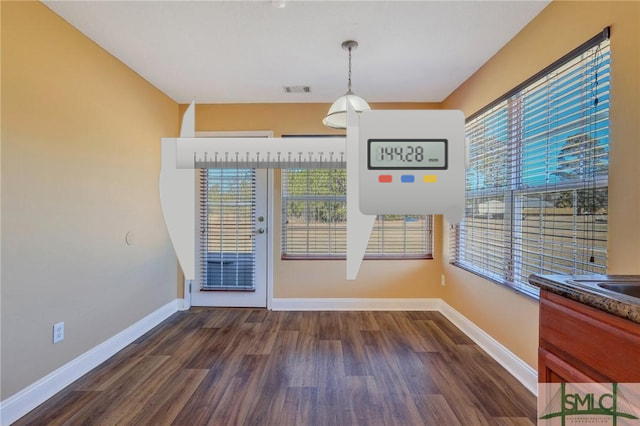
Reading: 144.28 mm
